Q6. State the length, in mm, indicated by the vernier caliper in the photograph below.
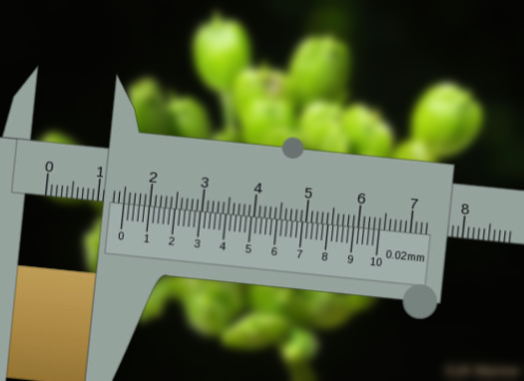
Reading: 15.0 mm
